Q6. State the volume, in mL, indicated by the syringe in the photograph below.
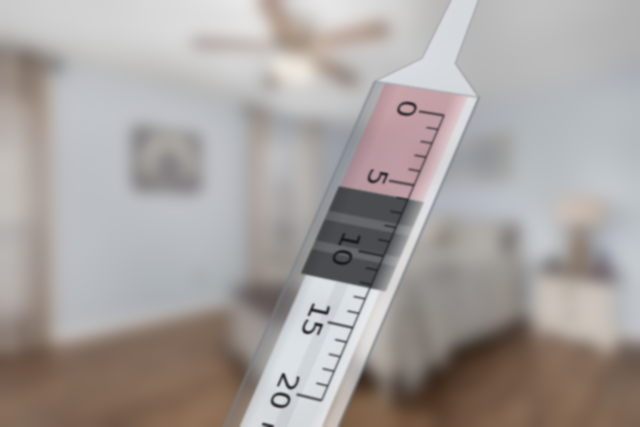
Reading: 6 mL
